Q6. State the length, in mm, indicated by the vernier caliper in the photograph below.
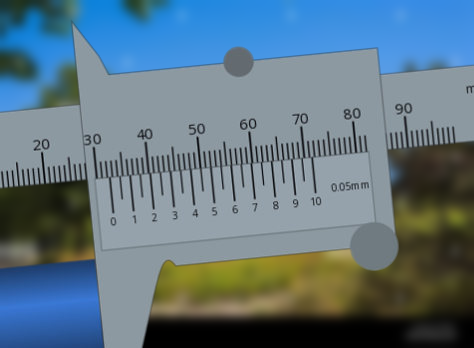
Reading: 32.5 mm
